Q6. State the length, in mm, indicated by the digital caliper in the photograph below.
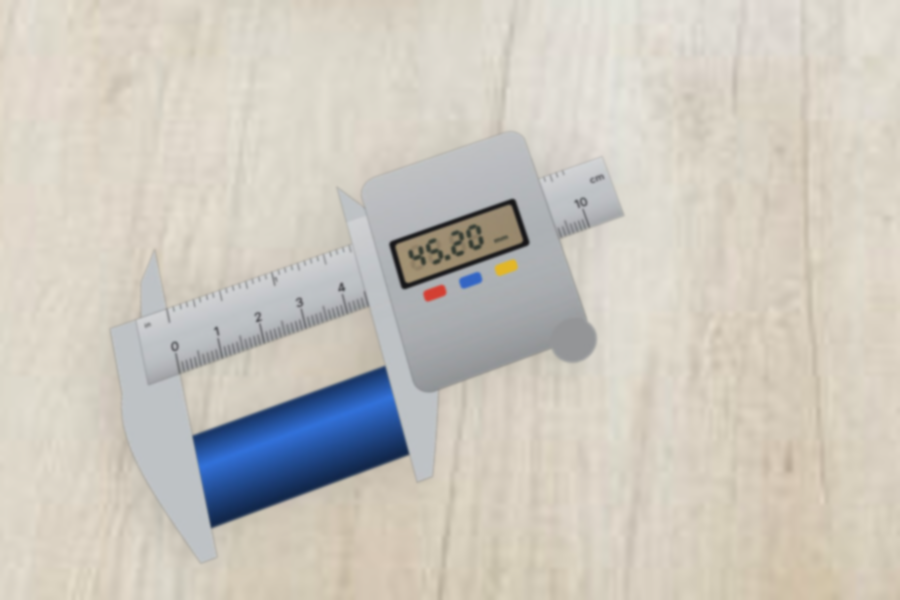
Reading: 45.20 mm
